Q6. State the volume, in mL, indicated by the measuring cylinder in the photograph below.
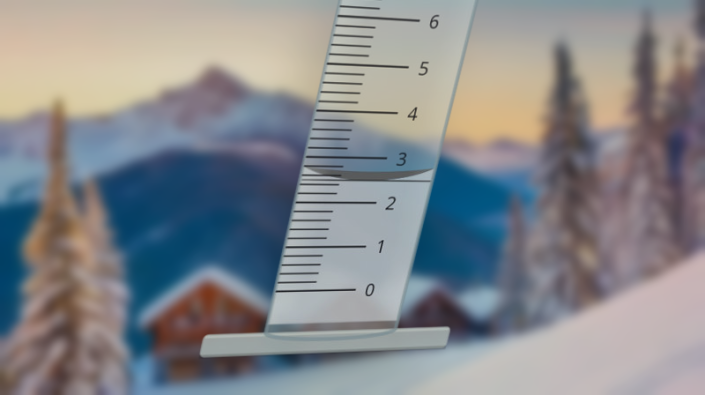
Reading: 2.5 mL
